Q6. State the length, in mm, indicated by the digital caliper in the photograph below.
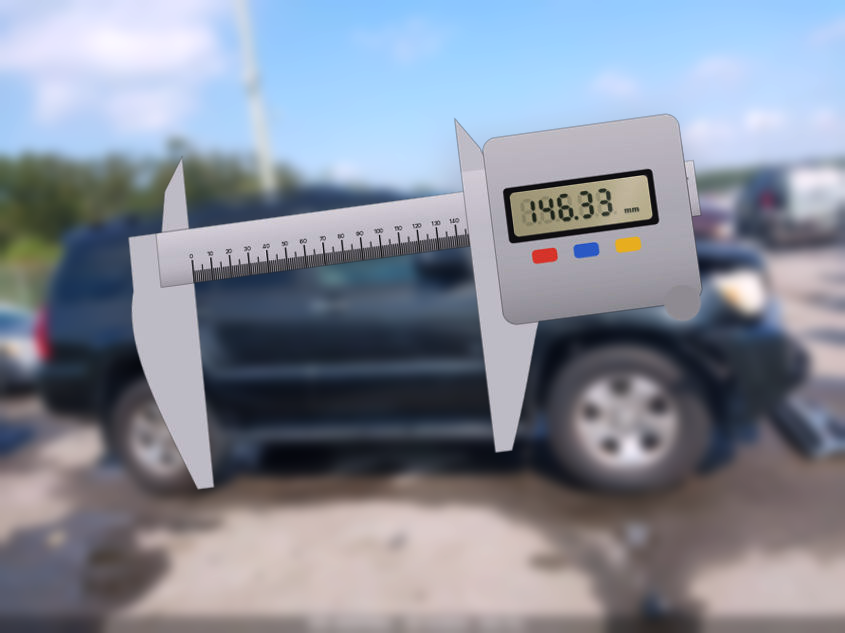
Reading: 146.33 mm
